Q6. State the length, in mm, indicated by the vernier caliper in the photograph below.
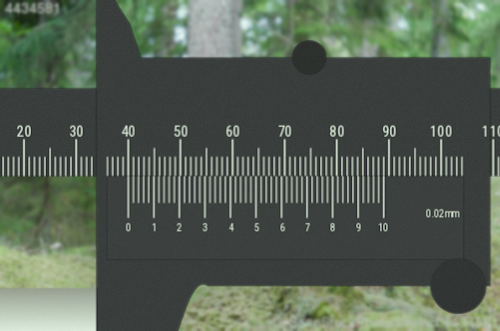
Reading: 40.0 mm
